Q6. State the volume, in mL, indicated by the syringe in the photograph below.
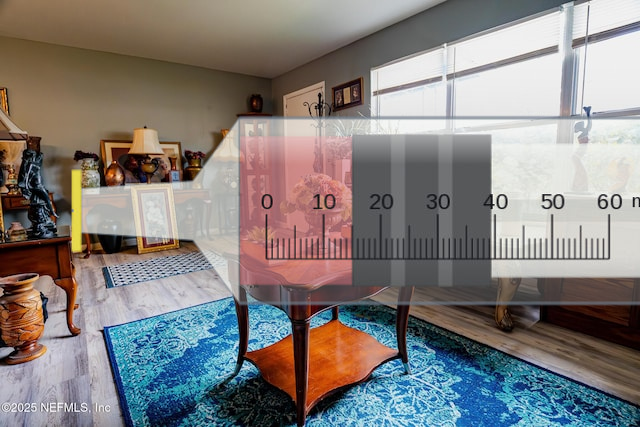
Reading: 15 mL
